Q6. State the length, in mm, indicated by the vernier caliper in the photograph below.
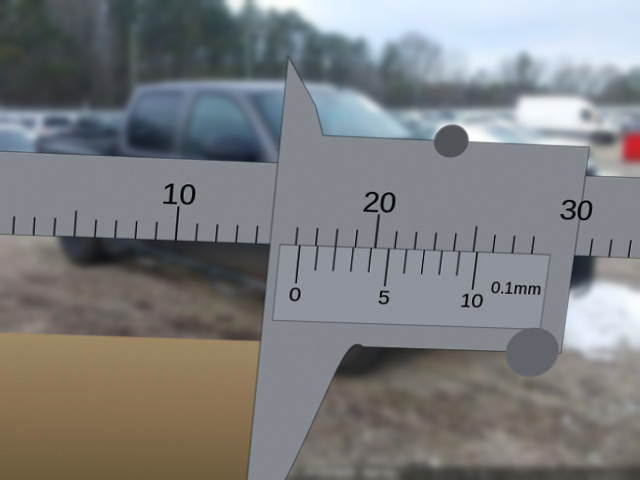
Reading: 16.2 mm
